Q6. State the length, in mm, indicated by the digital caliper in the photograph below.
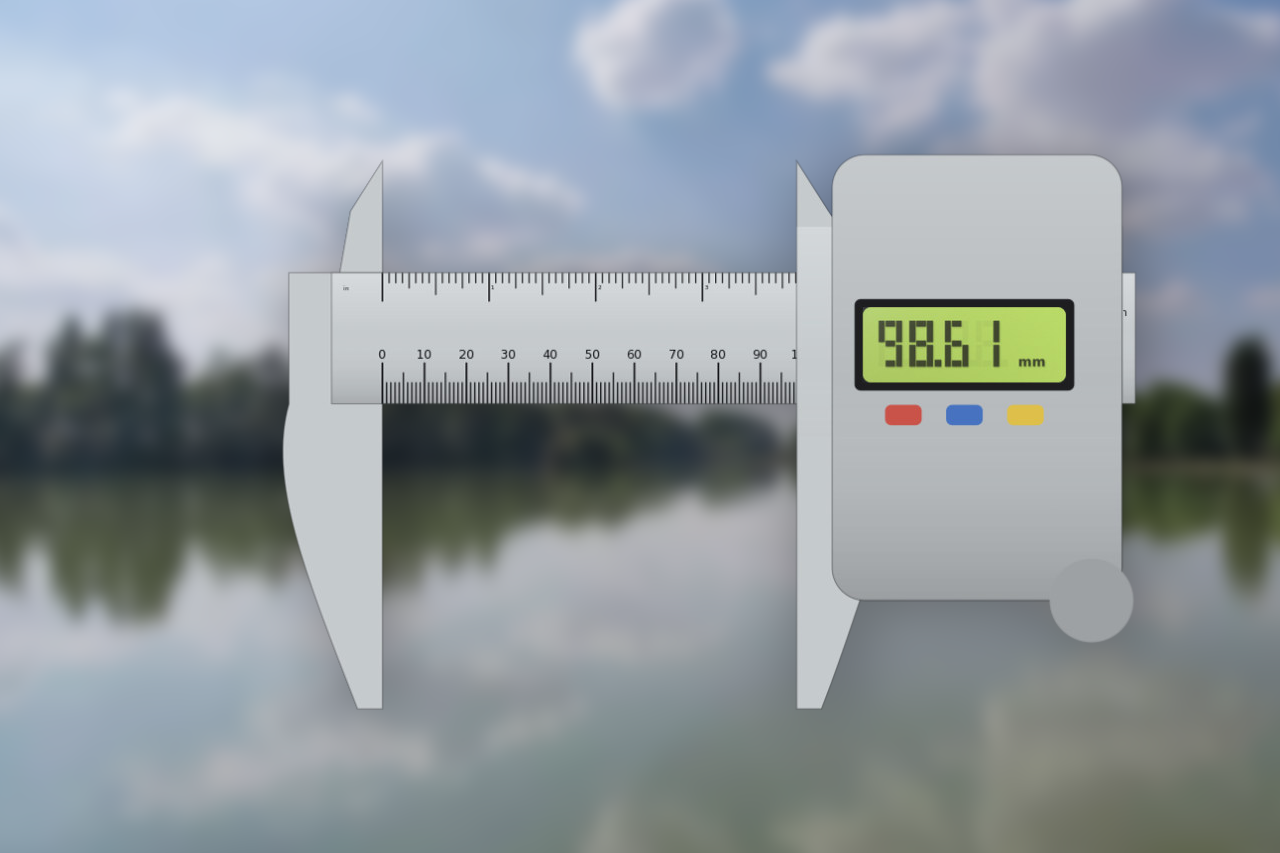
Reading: 98.61 mm
